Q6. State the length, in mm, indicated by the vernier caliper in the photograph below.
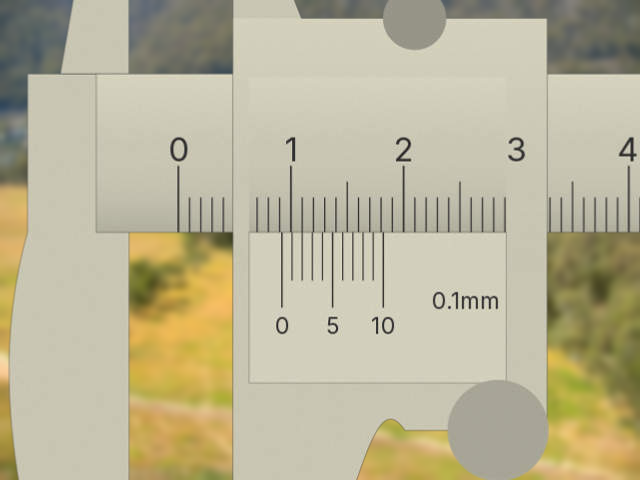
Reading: 9.2 mm
